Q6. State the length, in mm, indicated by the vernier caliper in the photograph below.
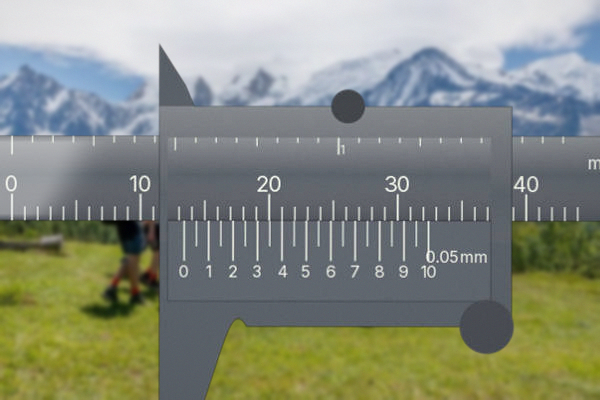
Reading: 13.4 mm
